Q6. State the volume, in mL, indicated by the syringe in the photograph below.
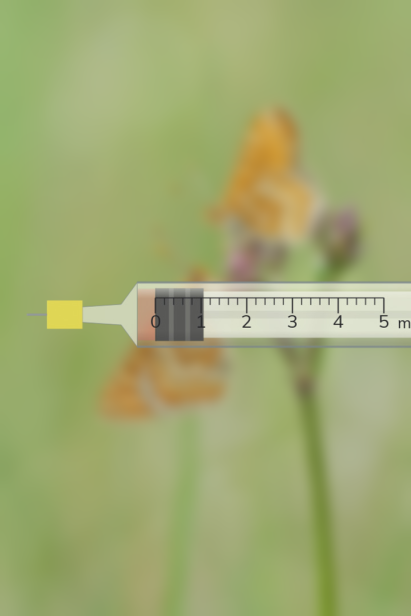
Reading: 0 mL
